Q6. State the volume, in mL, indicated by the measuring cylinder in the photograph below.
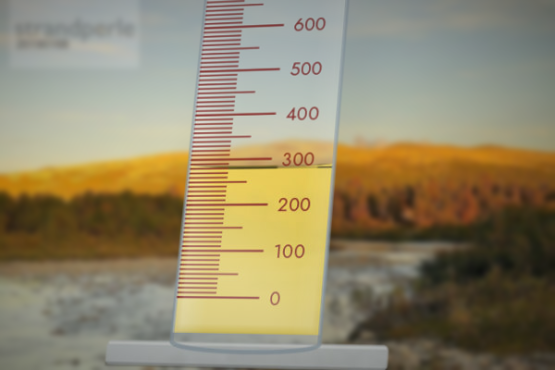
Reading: 280 mL
